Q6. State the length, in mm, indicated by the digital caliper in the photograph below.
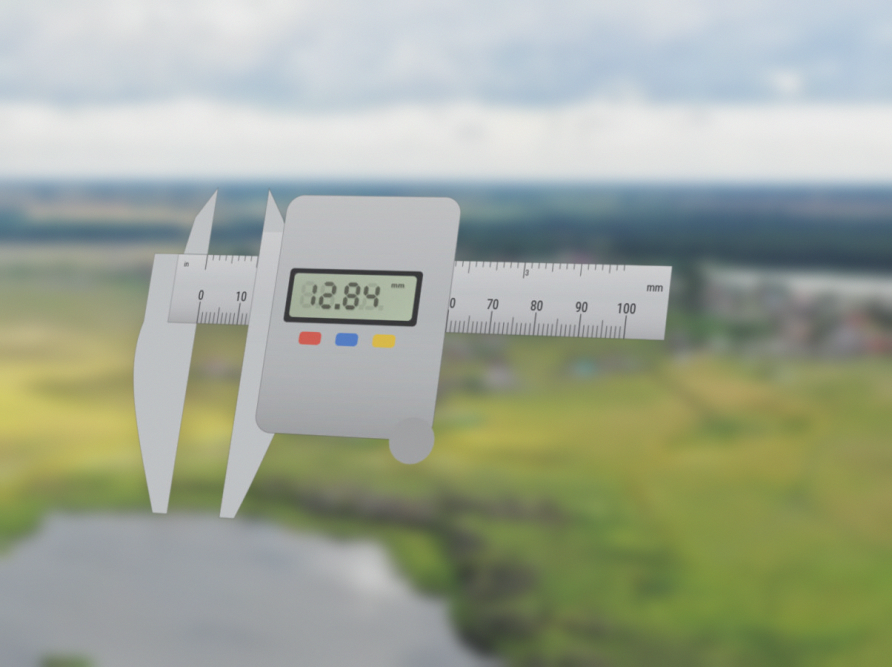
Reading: 12.84 mm
